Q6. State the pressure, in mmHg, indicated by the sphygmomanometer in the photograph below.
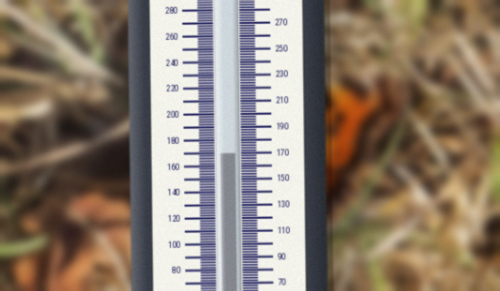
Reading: 170 mmHg
